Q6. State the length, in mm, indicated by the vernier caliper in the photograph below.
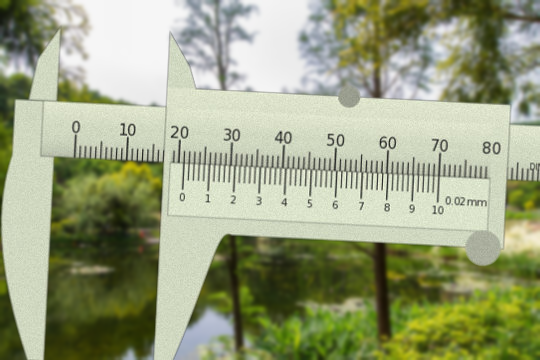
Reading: 21.0 mm
